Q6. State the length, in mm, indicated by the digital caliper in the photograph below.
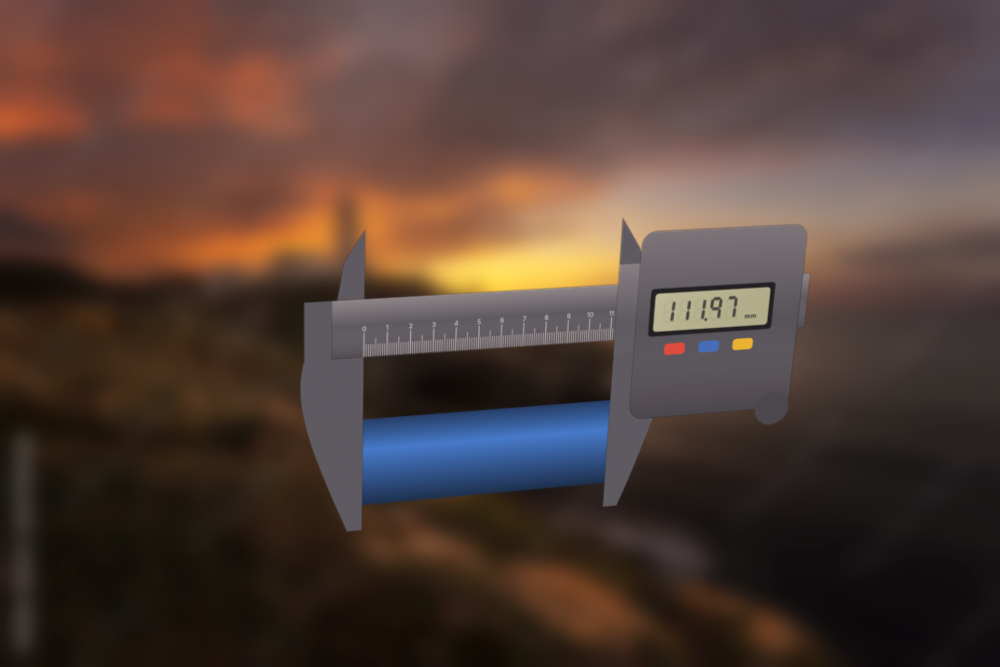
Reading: 111.97 mm
